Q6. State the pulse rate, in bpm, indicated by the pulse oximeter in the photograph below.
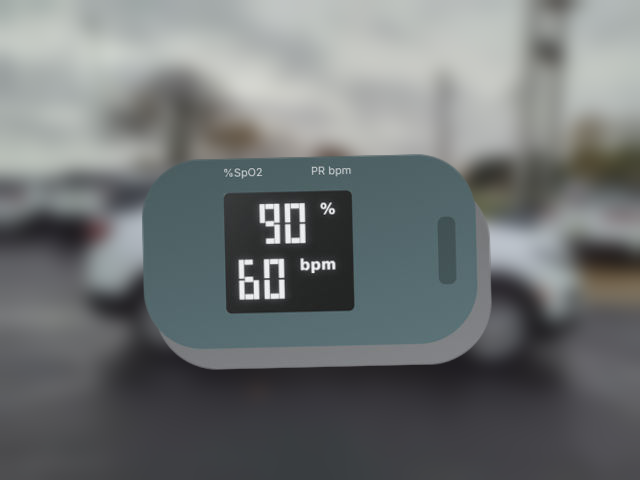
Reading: 60 bpm
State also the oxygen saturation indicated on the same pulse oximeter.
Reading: 90 %
